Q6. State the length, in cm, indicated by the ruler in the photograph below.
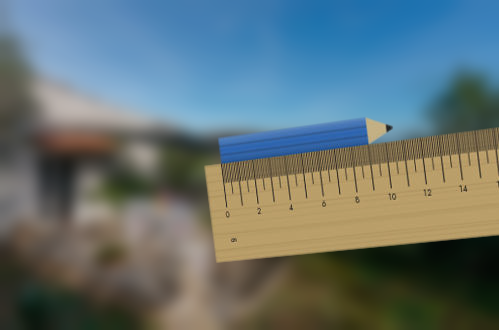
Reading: 10.5 cm
